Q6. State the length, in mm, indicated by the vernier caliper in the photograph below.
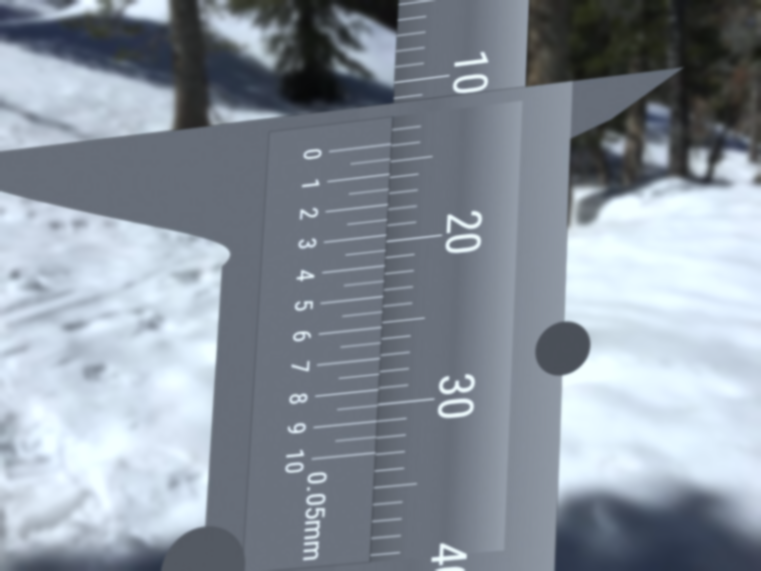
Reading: 13.9 mm
